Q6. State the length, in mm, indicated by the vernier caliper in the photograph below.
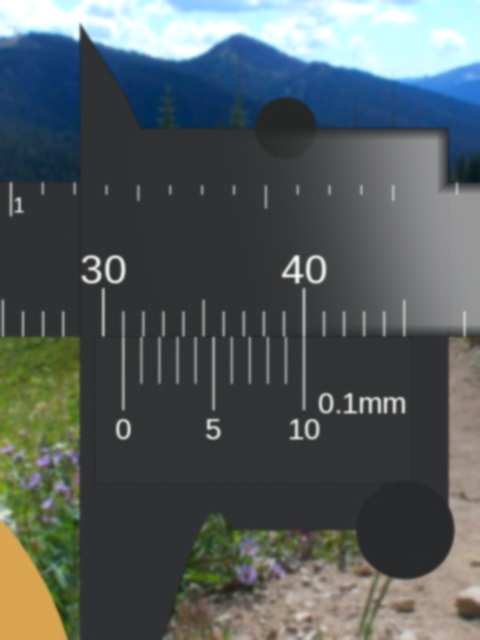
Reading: 31.0 mm
